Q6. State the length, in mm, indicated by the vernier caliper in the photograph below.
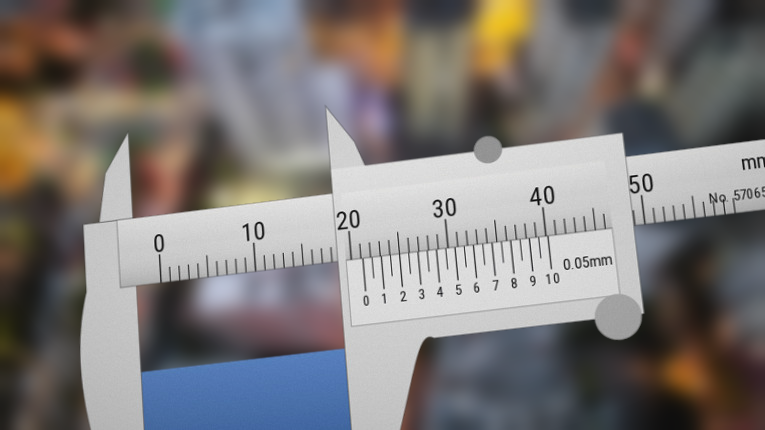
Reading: 21.2 mm
